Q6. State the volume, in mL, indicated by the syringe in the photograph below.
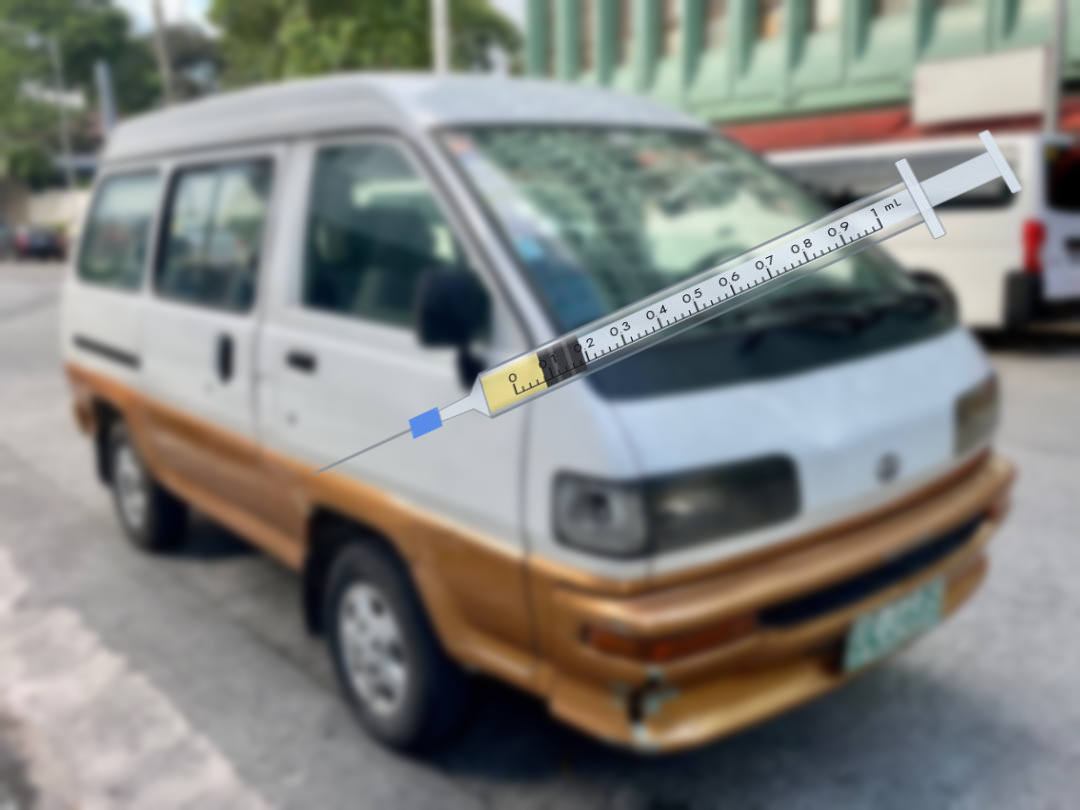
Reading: 0.08 mL
